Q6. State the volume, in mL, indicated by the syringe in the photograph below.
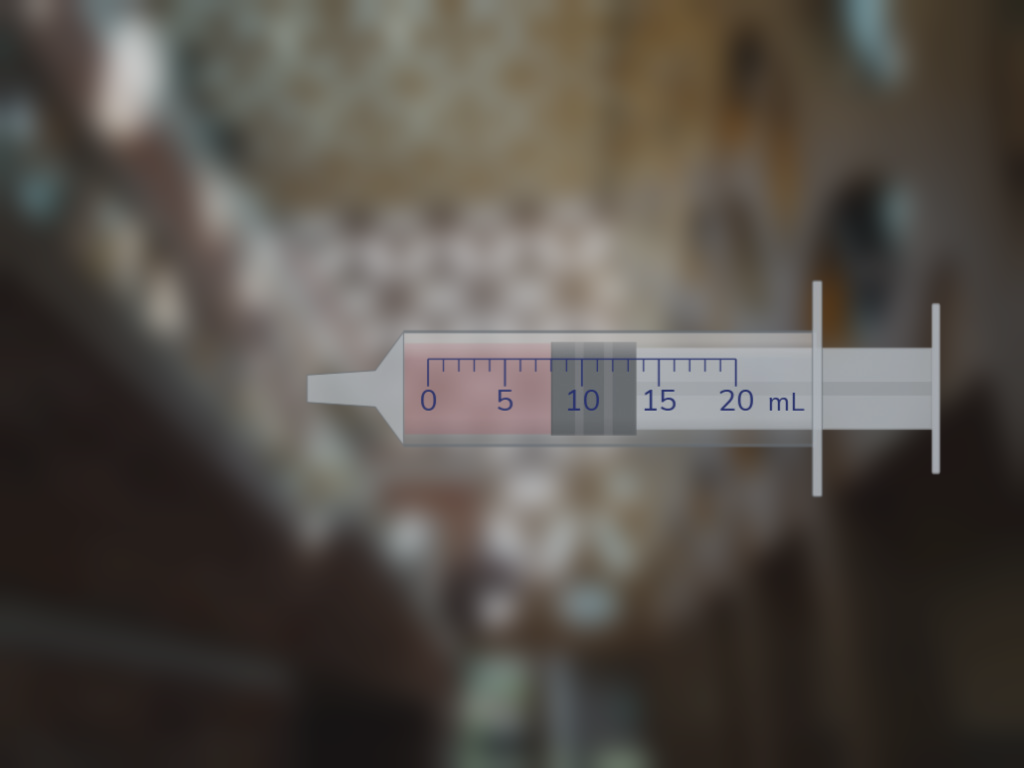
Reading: 8 mL
